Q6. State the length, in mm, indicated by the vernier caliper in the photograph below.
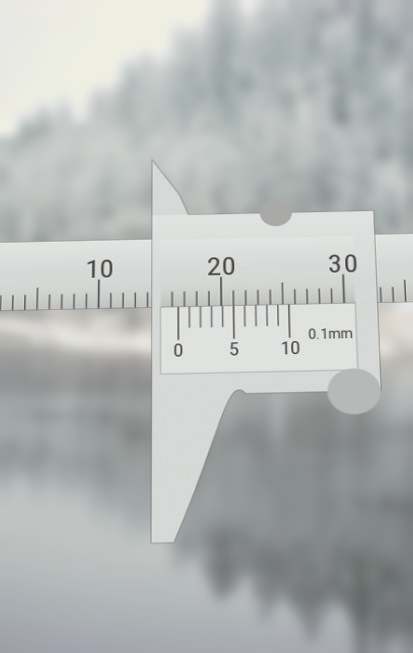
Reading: 16.5 mm
